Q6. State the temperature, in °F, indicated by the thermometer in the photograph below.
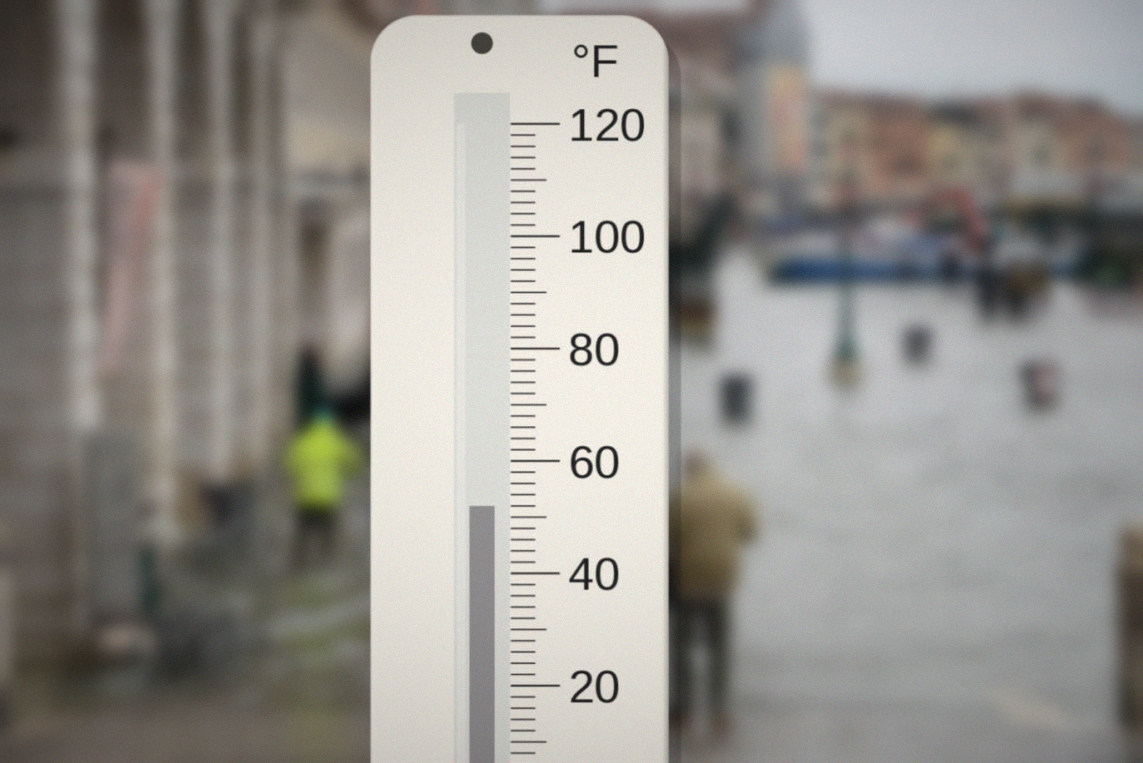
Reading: 52 °F
